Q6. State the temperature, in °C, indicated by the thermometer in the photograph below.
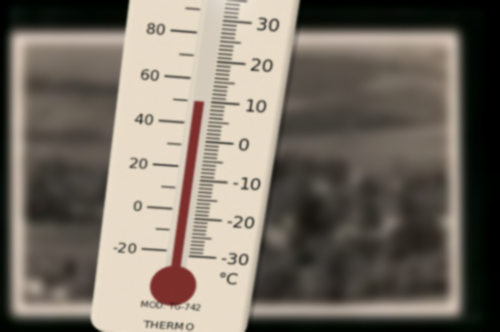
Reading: 10 °C
